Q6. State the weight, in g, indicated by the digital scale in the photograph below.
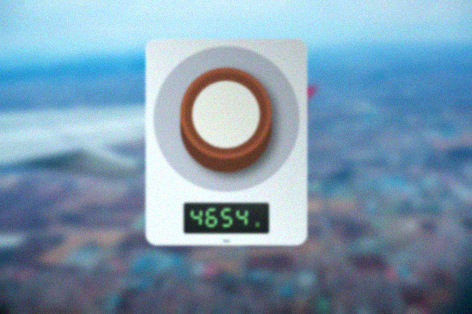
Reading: 4654 g
